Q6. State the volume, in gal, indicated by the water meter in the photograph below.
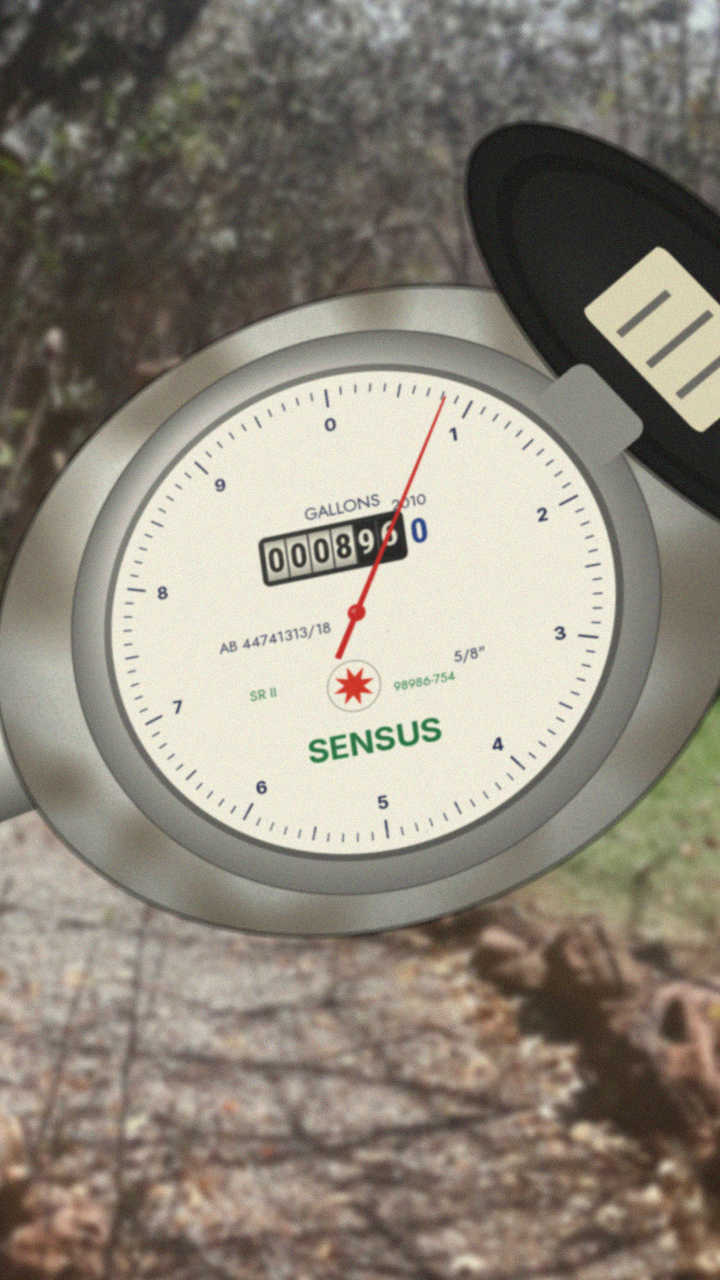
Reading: 8960.8 gal
